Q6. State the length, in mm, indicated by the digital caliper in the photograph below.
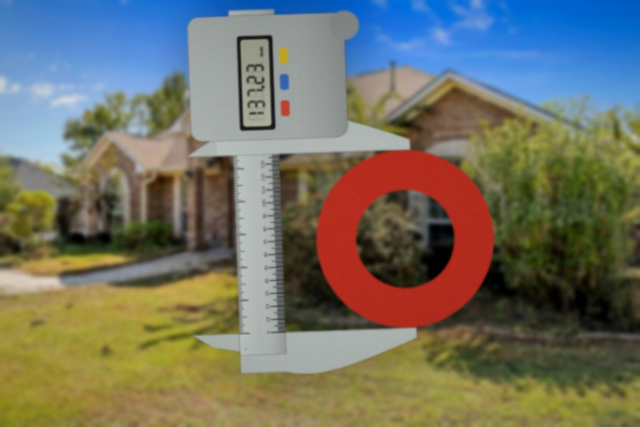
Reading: 137.23 mm
